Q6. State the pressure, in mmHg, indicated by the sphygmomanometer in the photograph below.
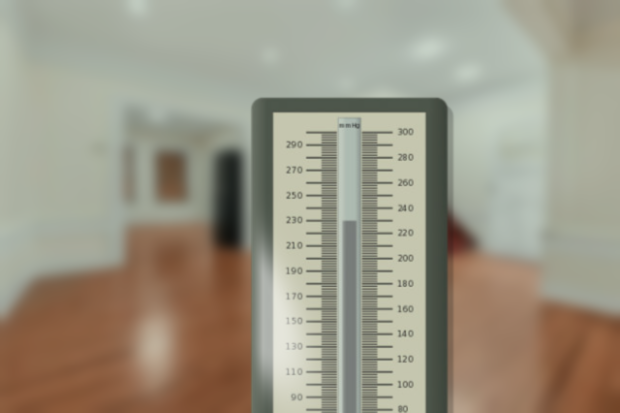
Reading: 230 mmHg
